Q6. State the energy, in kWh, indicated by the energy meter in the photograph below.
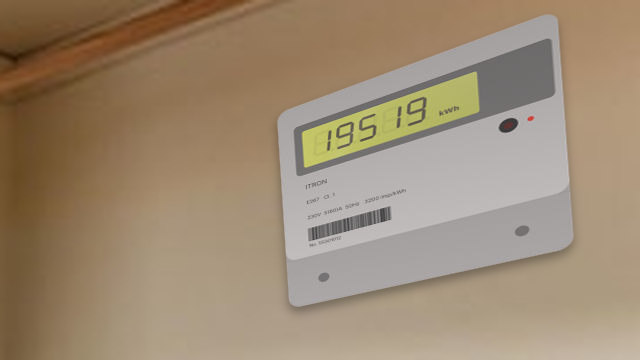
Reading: 19519 kWh
